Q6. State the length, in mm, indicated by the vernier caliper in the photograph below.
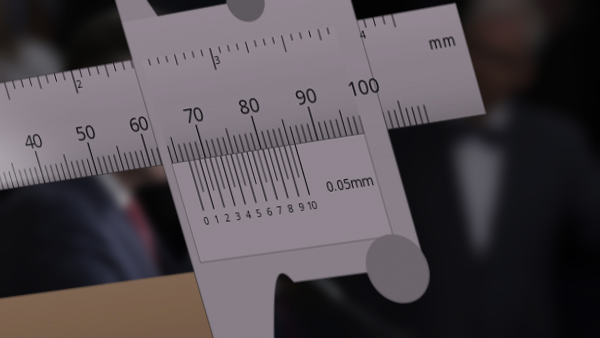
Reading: 67.0 mm
